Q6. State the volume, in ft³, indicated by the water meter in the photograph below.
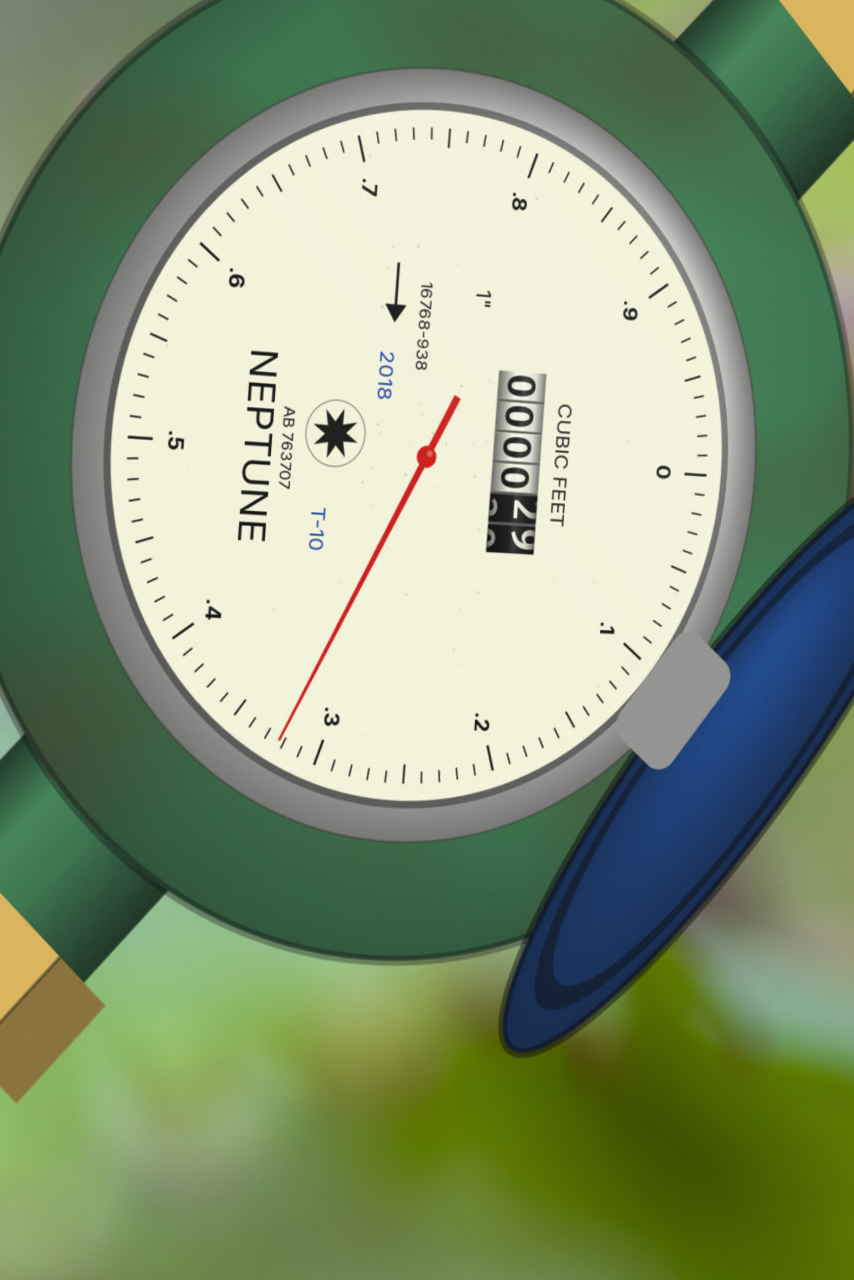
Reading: 29.32 ft³
